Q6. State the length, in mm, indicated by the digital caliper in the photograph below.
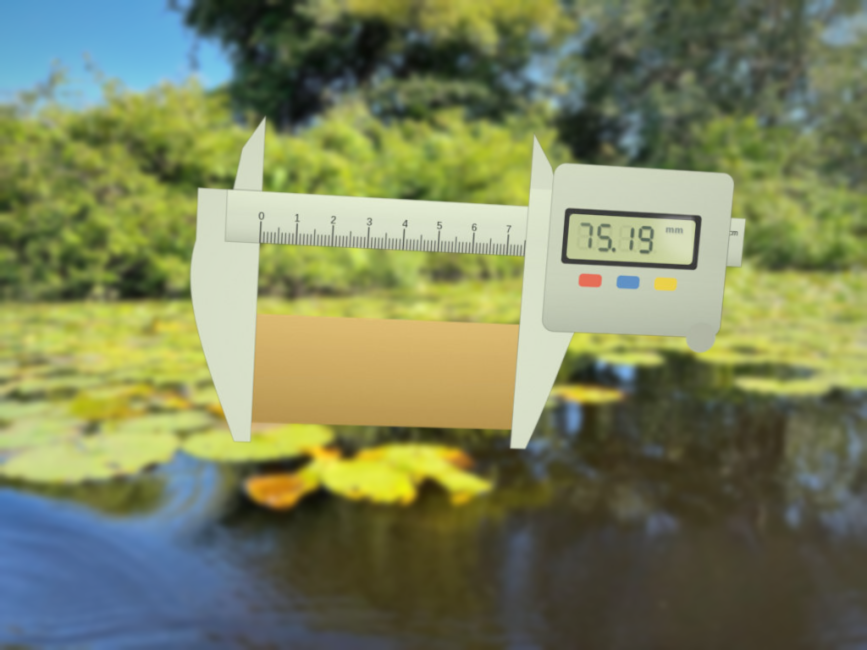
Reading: 75.19 mm
